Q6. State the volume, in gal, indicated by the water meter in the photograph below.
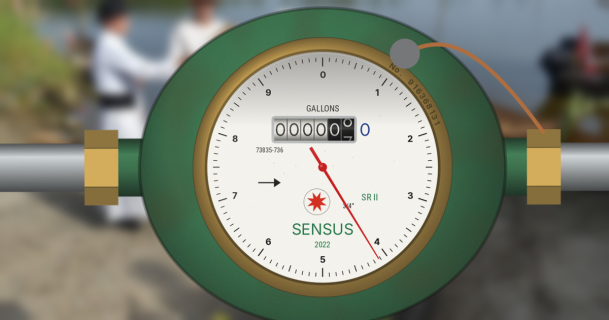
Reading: 64.1 gal
